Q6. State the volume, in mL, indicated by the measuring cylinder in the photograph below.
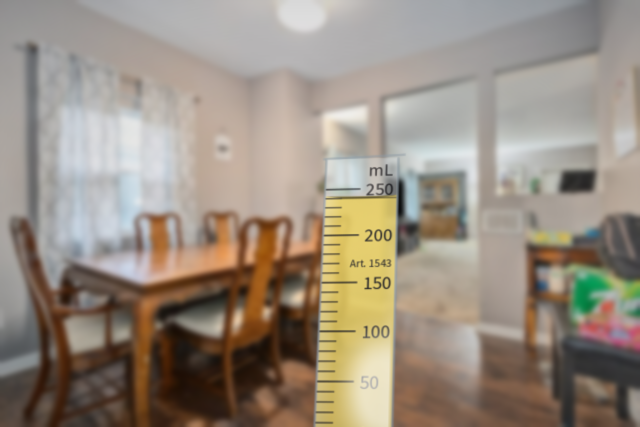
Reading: 240 mL
